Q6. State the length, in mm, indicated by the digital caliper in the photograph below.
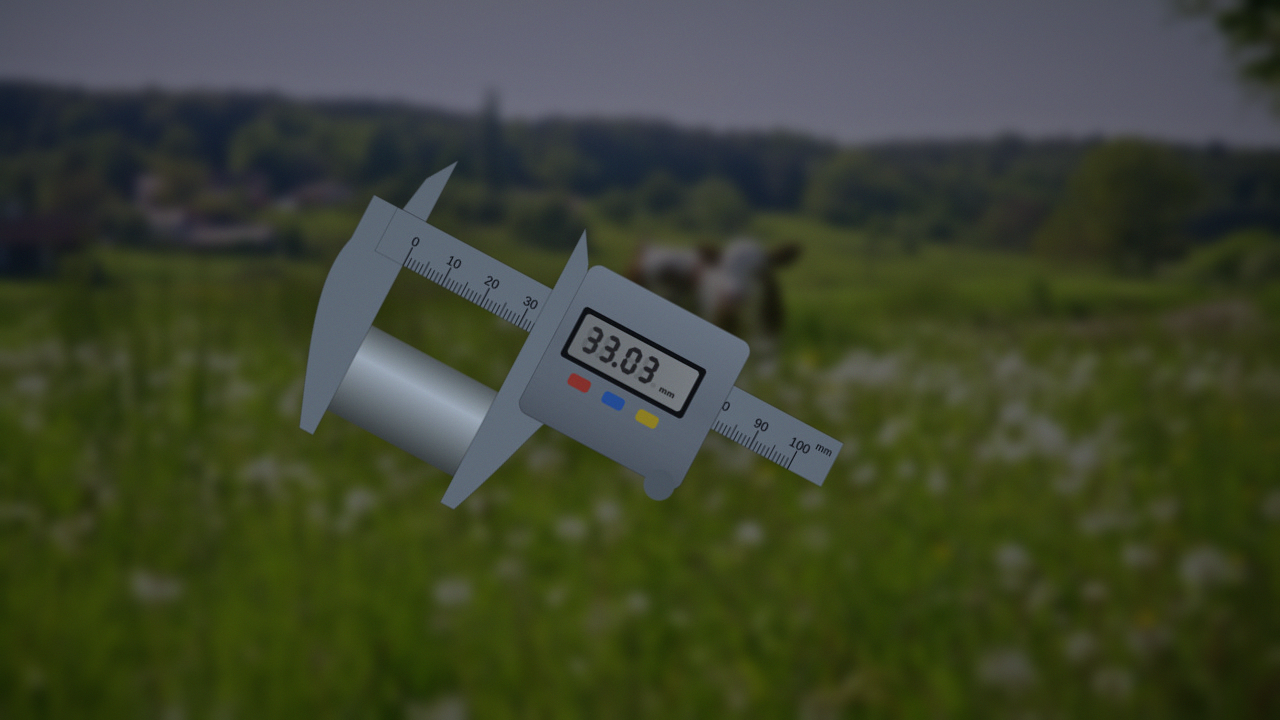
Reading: 33.03 mm
